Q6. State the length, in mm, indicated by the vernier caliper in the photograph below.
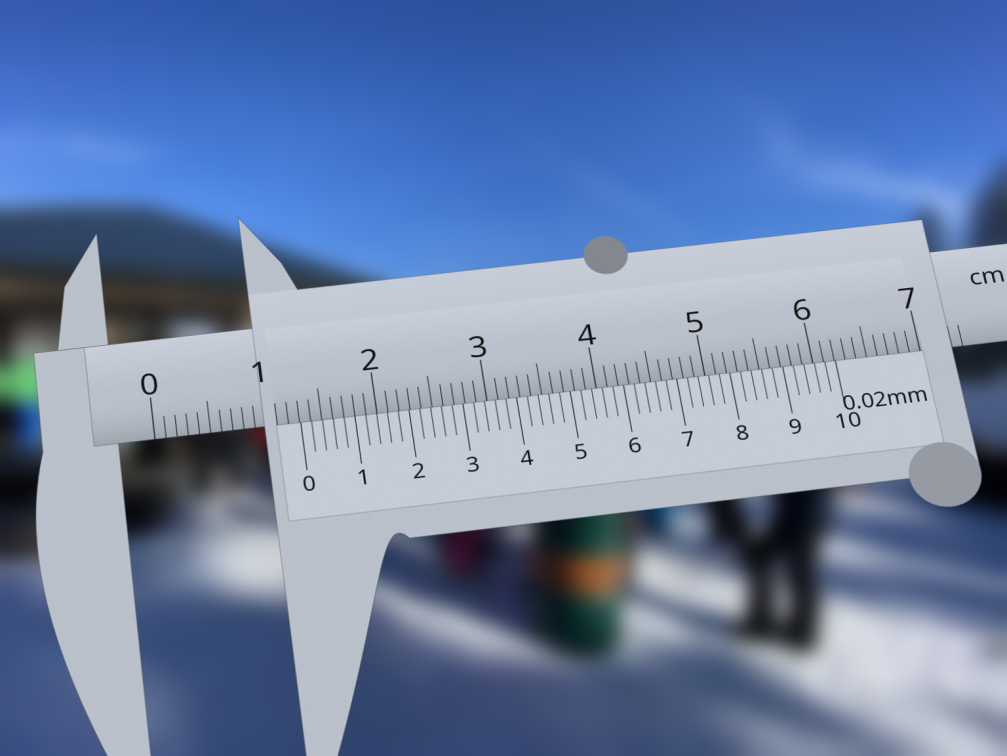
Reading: 13.1 mm
